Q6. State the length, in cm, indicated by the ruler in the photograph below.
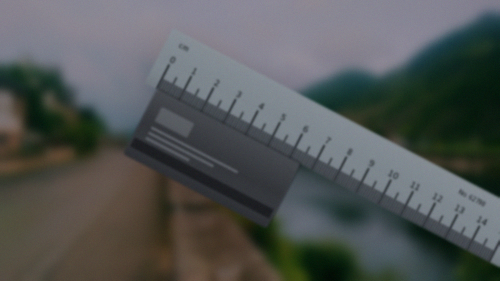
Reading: 6.5 cm
